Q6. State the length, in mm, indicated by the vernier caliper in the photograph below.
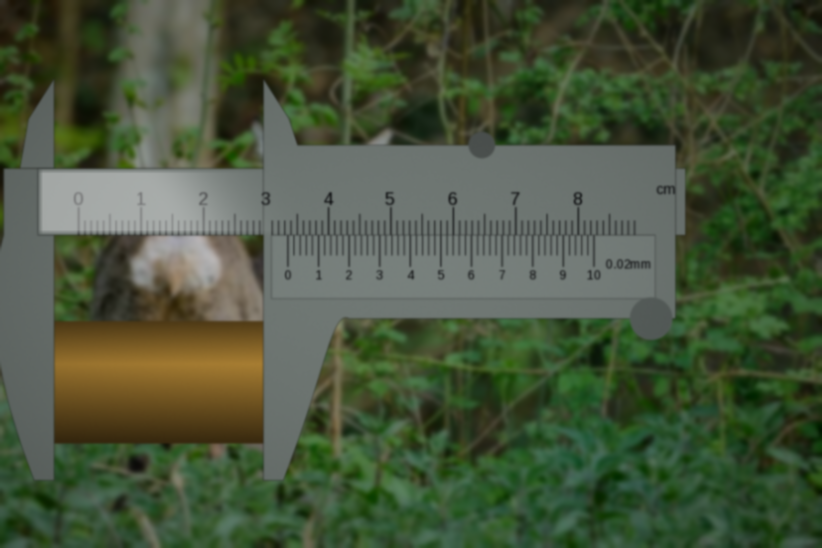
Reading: 33.5 mm
